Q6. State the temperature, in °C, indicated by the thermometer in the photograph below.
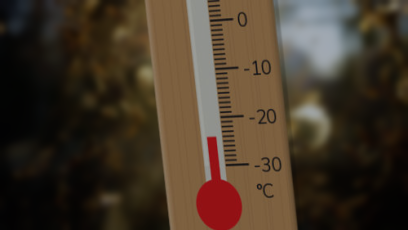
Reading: -24 °C
